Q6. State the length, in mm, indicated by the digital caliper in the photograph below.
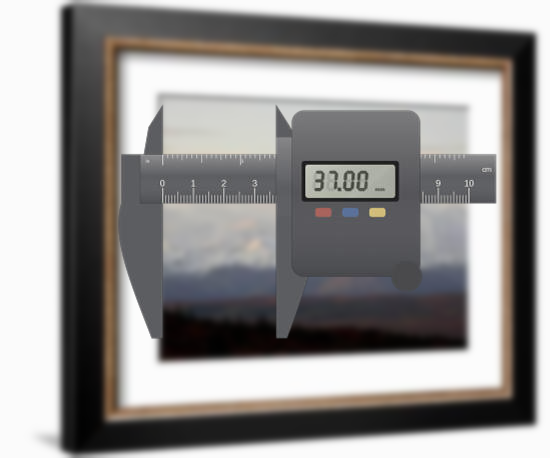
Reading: 37.00 mm
